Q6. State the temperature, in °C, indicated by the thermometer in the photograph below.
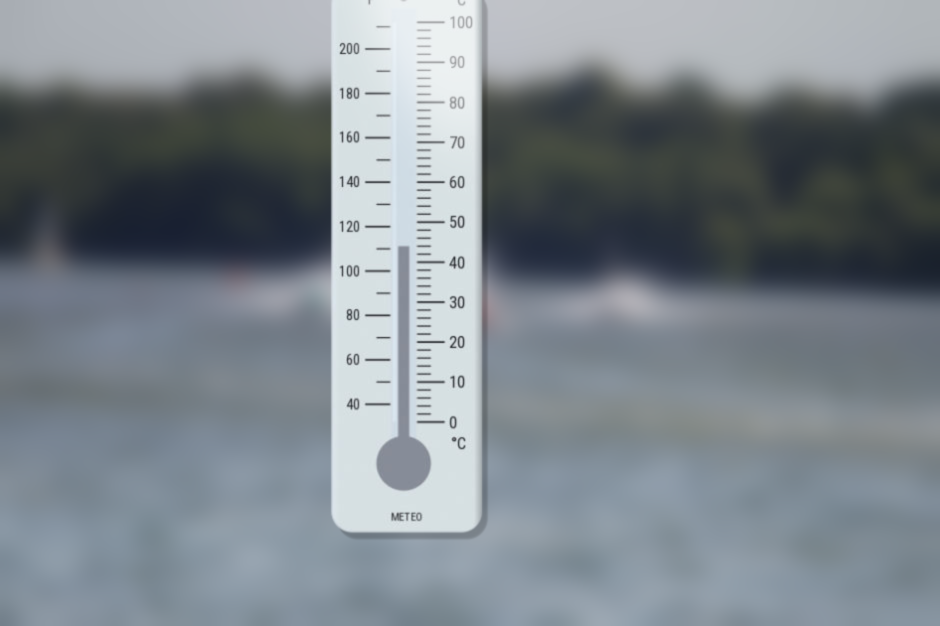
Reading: 44 °C
